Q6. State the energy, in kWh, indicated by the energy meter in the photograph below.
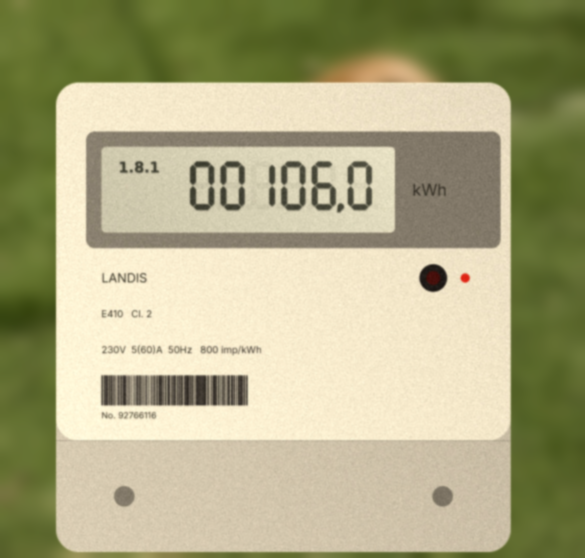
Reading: 106.0 kWh
